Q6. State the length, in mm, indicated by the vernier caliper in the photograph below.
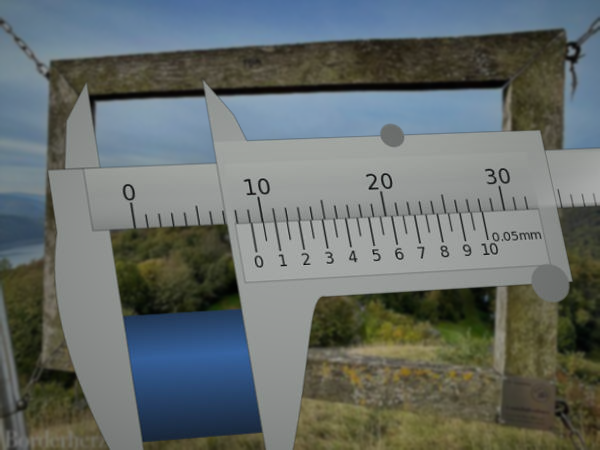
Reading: 9.1 mm
